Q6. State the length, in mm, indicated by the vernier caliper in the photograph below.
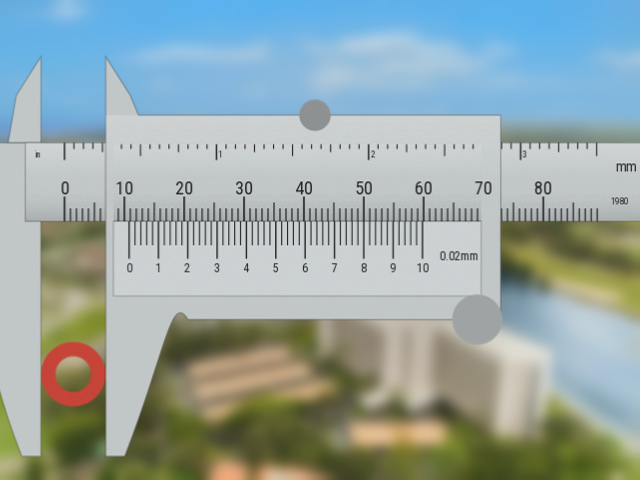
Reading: 10.8 mm
